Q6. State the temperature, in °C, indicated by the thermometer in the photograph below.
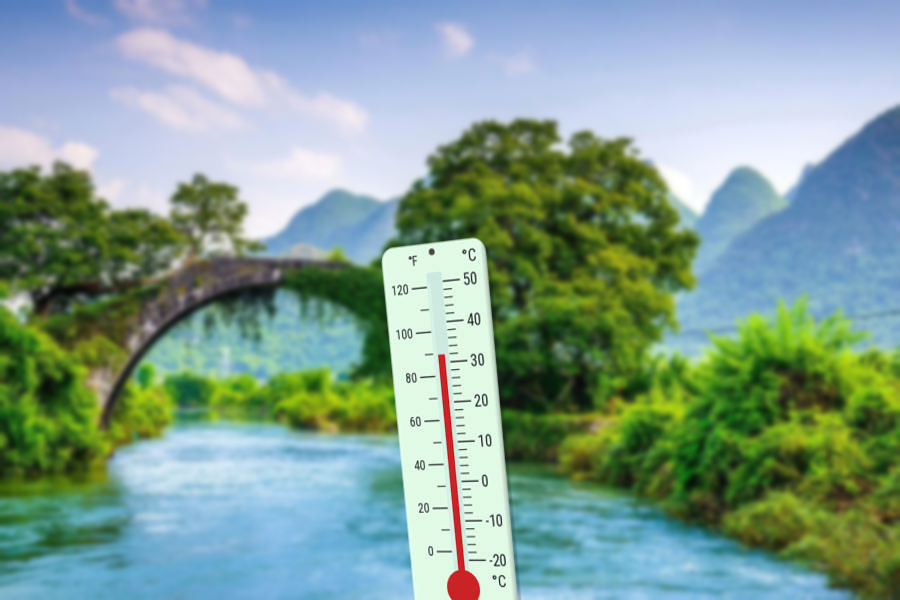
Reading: 32 °C
